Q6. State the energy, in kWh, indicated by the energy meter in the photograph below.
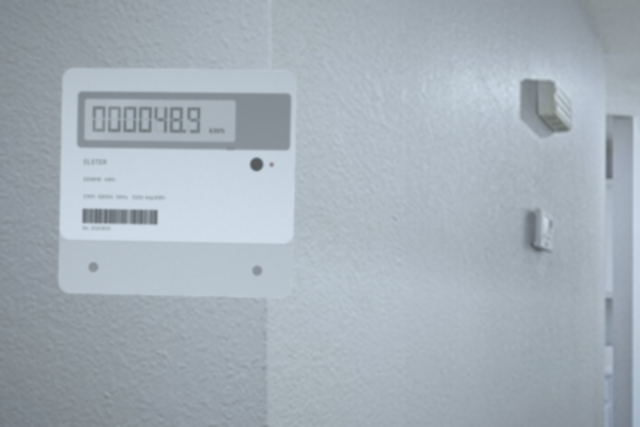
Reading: 48.9 kWh
